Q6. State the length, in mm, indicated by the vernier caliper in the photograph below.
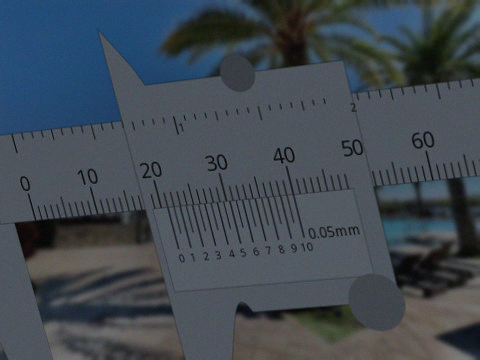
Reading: 21.0 mm
